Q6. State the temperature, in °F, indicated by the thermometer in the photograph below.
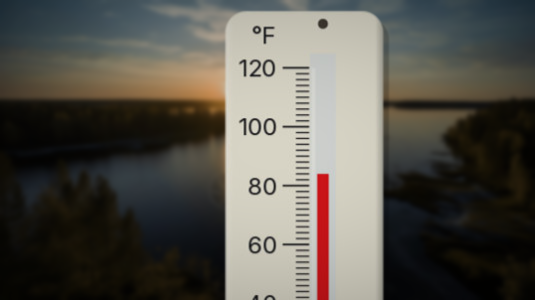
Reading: 84 °F
